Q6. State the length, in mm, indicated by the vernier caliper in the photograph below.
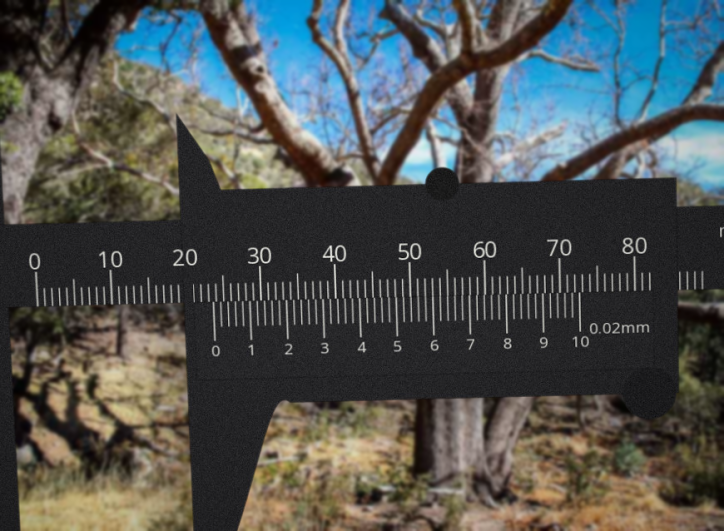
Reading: 23.6 mm
